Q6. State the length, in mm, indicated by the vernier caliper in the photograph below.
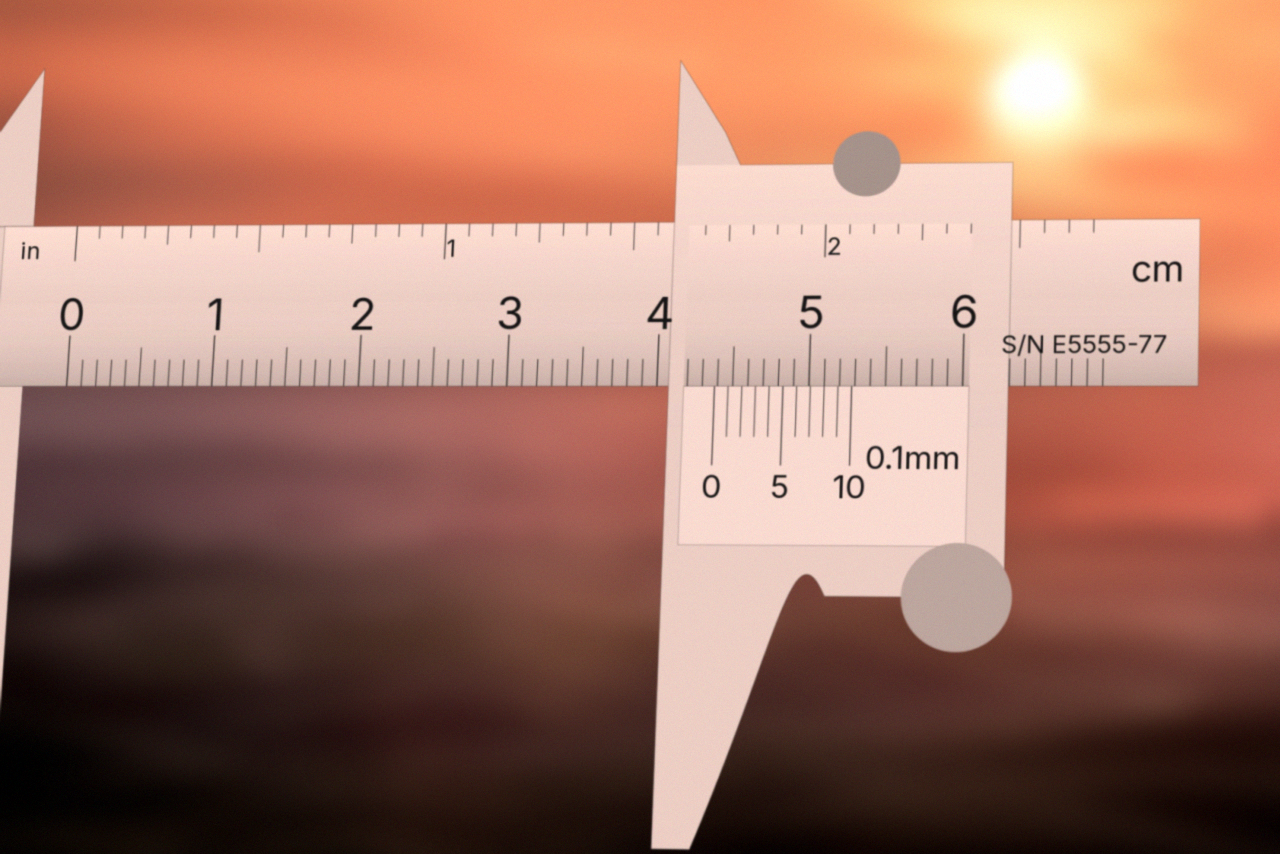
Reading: 43.8 mm
